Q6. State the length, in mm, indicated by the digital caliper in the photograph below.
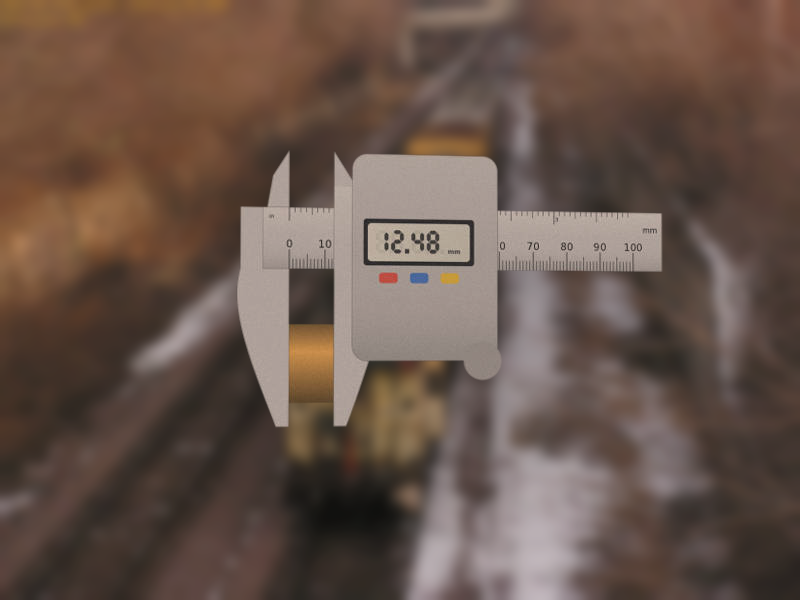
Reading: 12.48 mm
